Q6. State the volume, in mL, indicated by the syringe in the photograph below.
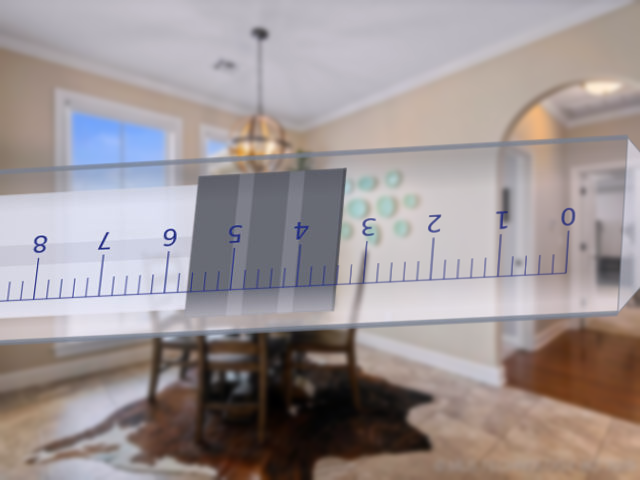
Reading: 3.4 mL
